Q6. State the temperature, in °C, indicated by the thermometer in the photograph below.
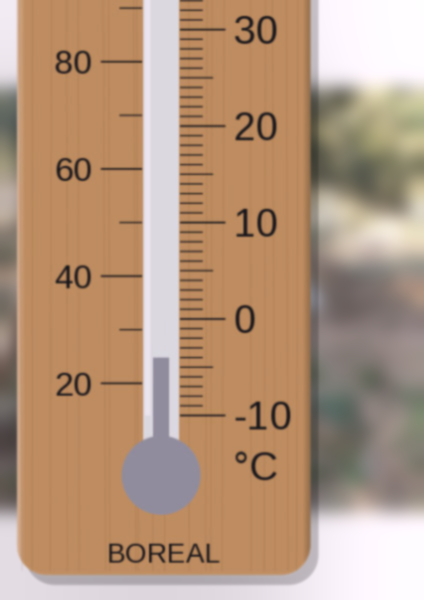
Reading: -4 °C
